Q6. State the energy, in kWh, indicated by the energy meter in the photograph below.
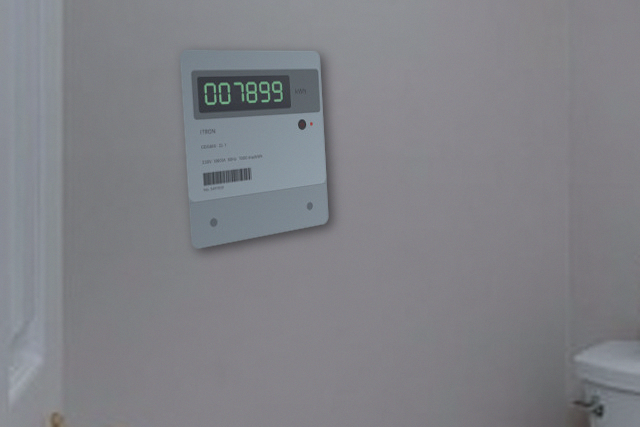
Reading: 7899 kWh
